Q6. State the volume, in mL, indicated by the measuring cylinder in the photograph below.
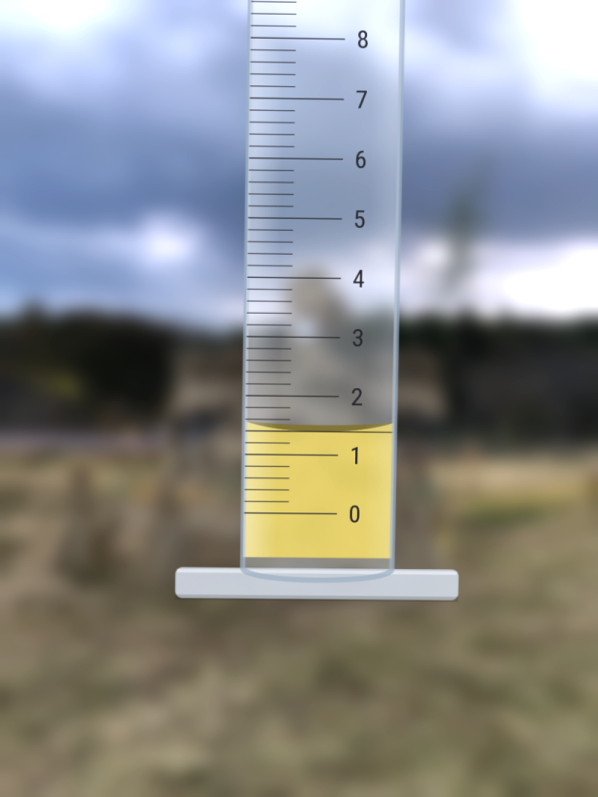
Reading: 1.4 mL
